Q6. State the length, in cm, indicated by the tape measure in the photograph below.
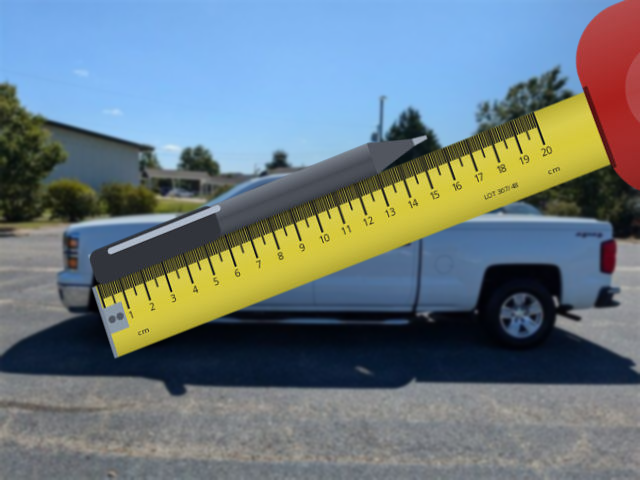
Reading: 15.5 cm
